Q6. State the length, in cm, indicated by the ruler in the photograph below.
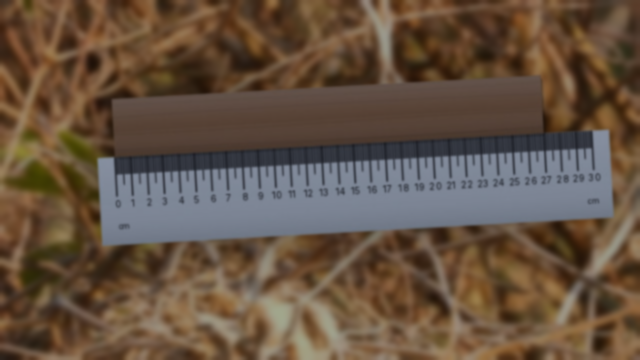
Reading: 27 cm
